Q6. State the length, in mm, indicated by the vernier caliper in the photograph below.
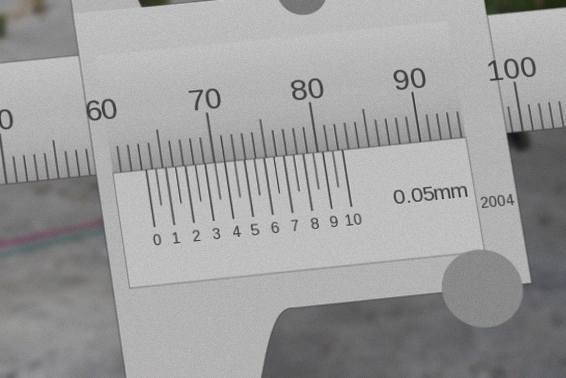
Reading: 63.4 mm
